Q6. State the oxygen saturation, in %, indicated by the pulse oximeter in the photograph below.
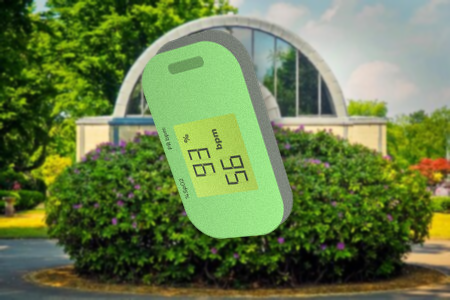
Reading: 93 %
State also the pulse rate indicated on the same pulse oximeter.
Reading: 56 bpm
